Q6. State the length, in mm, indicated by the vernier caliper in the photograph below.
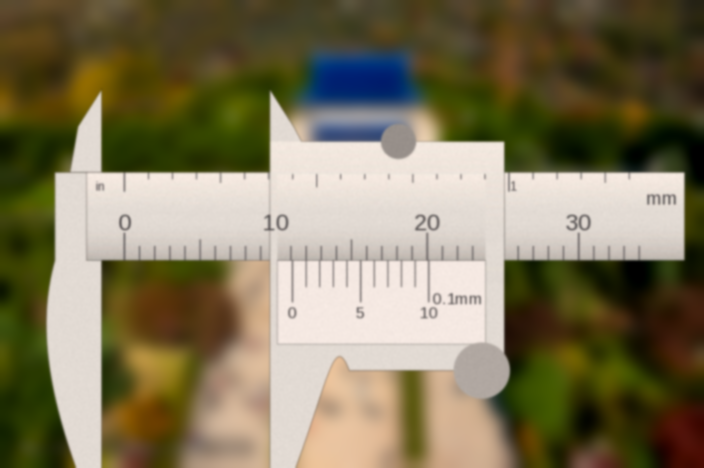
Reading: 11.1 mm
